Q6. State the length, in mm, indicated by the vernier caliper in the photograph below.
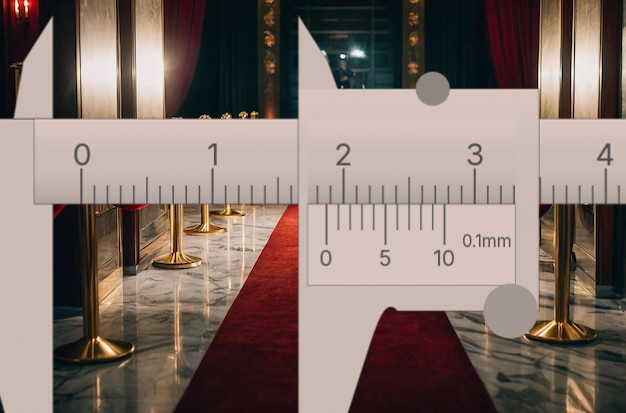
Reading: 18.7 mm
